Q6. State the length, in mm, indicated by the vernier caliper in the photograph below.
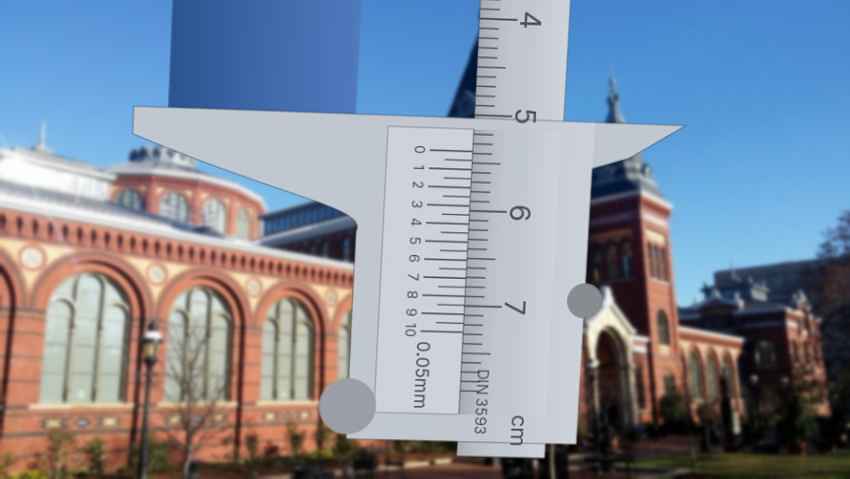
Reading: 53.8 mm
